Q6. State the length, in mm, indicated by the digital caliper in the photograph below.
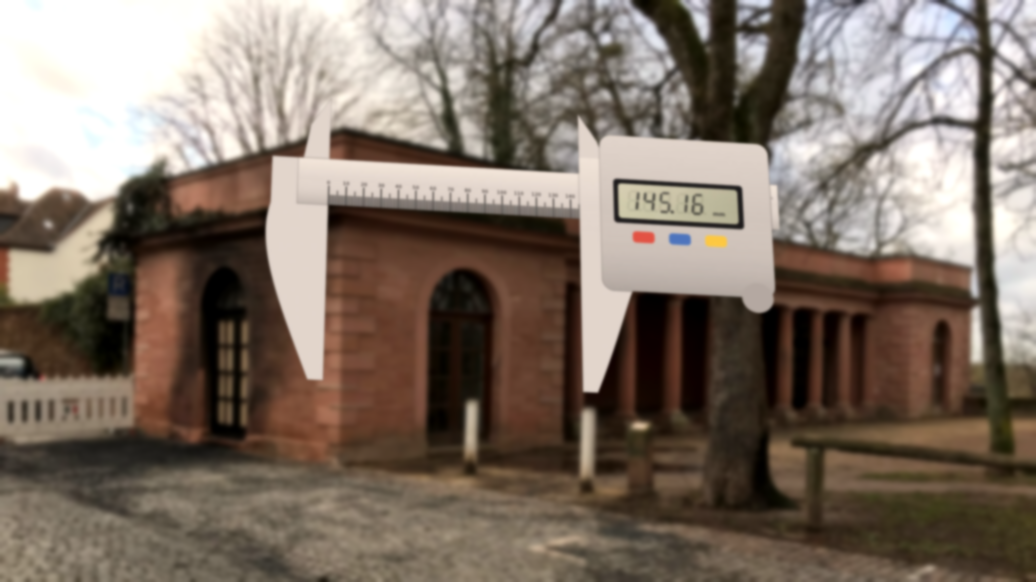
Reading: 145.16 mm
